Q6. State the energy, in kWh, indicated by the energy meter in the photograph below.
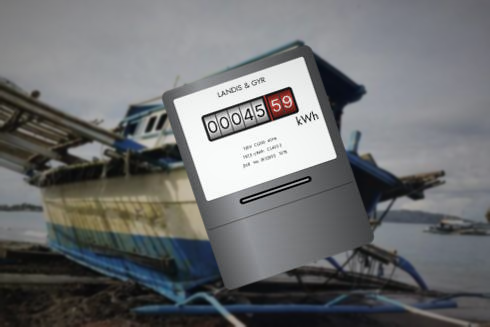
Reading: 45.59 kWh
